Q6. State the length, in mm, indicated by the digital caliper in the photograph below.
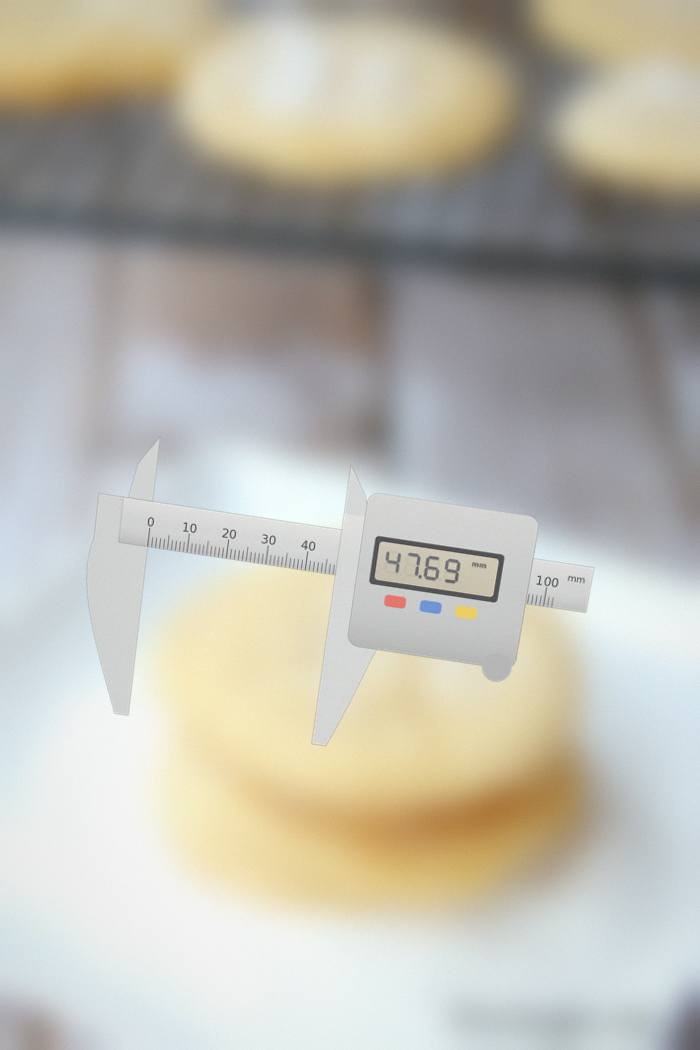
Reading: 47.69 mm
